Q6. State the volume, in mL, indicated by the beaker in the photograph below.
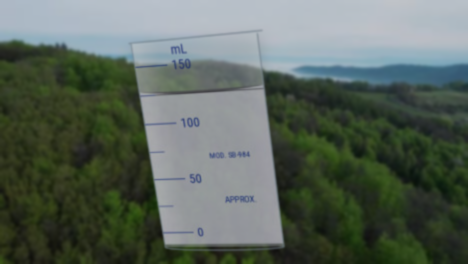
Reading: 125 mL
